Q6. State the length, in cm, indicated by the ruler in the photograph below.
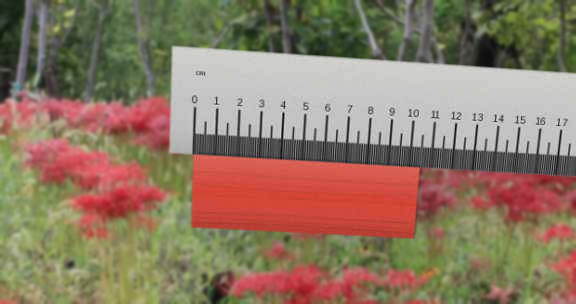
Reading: 10.5 cm
